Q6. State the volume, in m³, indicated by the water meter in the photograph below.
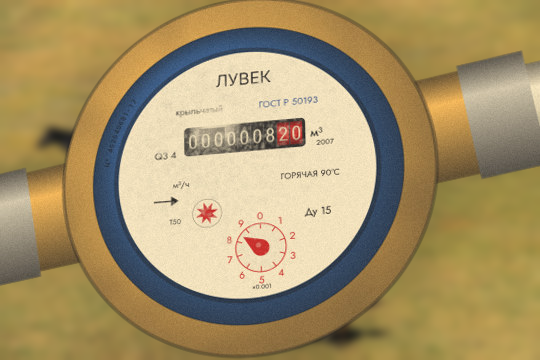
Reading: 8.208 m³
